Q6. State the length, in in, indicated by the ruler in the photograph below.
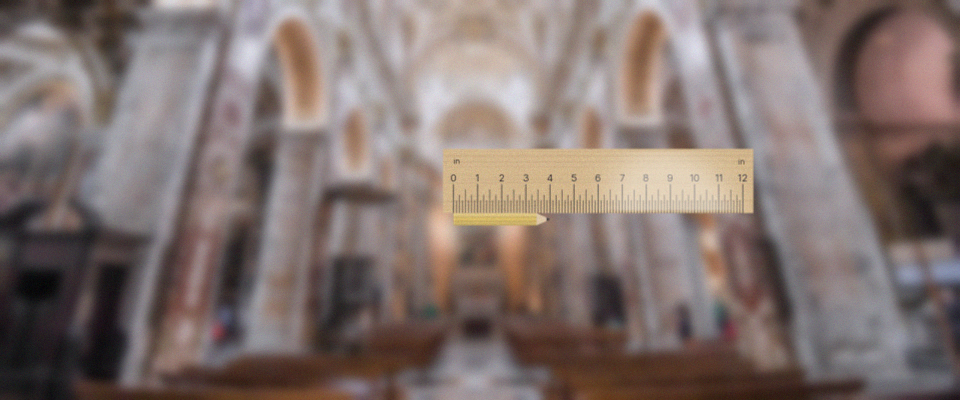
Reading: 4 in
